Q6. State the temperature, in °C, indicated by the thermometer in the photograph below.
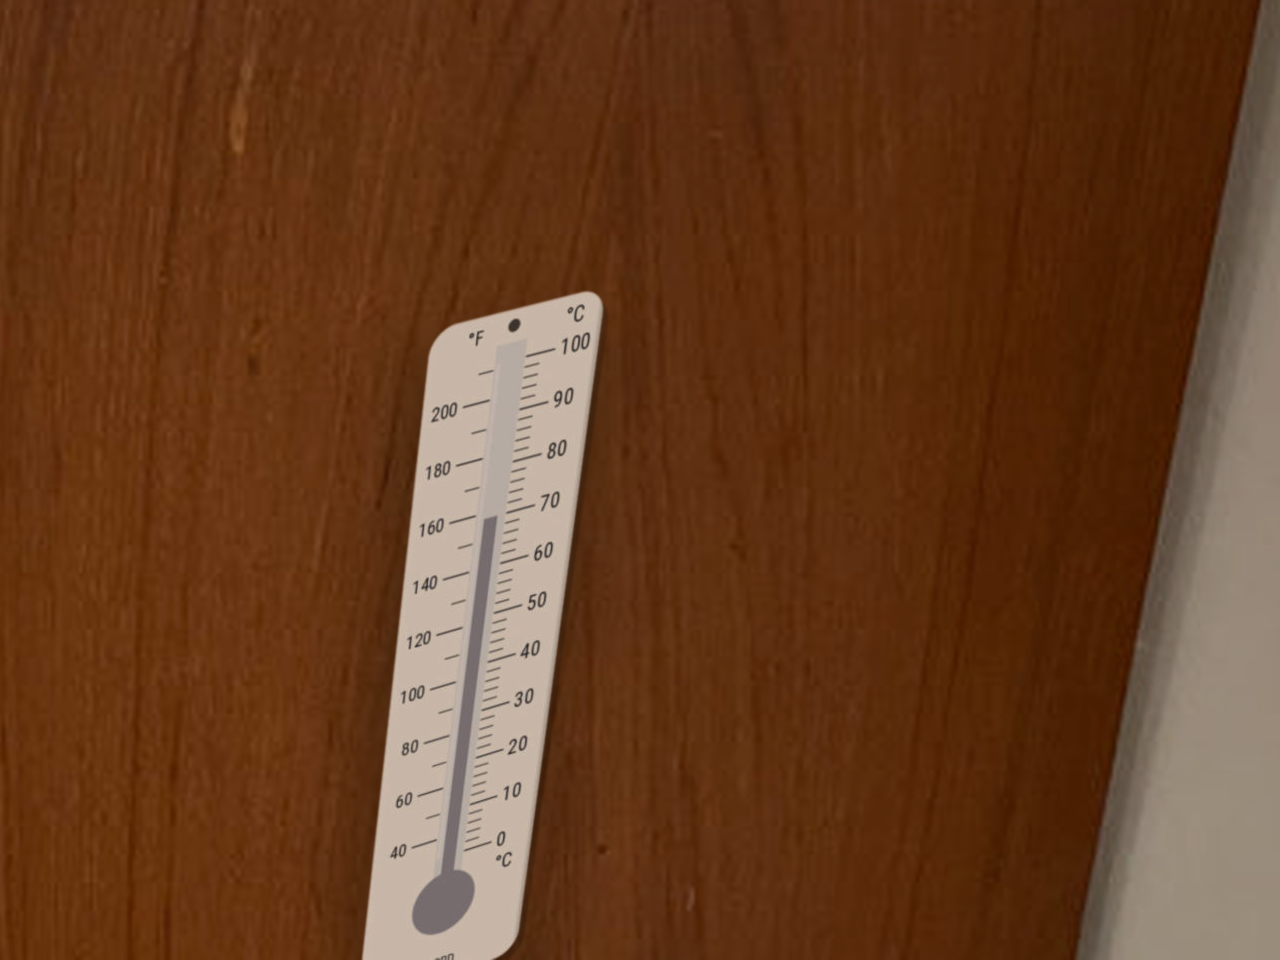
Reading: 70 °C
